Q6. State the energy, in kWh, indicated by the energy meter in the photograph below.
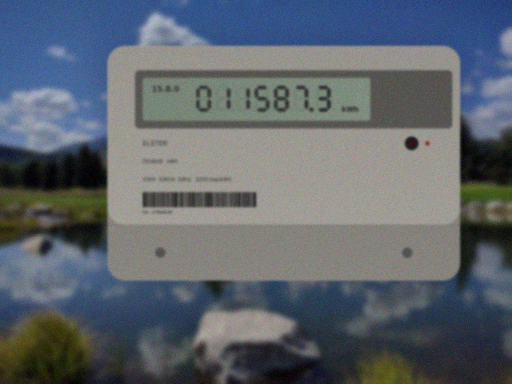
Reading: 11587.3 kWh
